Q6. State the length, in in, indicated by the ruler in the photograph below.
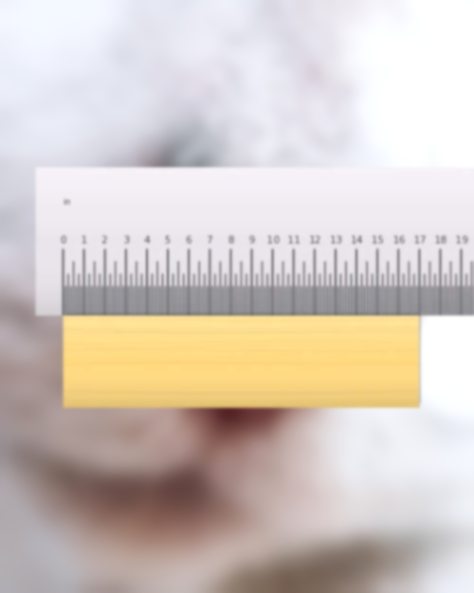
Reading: 17 in
